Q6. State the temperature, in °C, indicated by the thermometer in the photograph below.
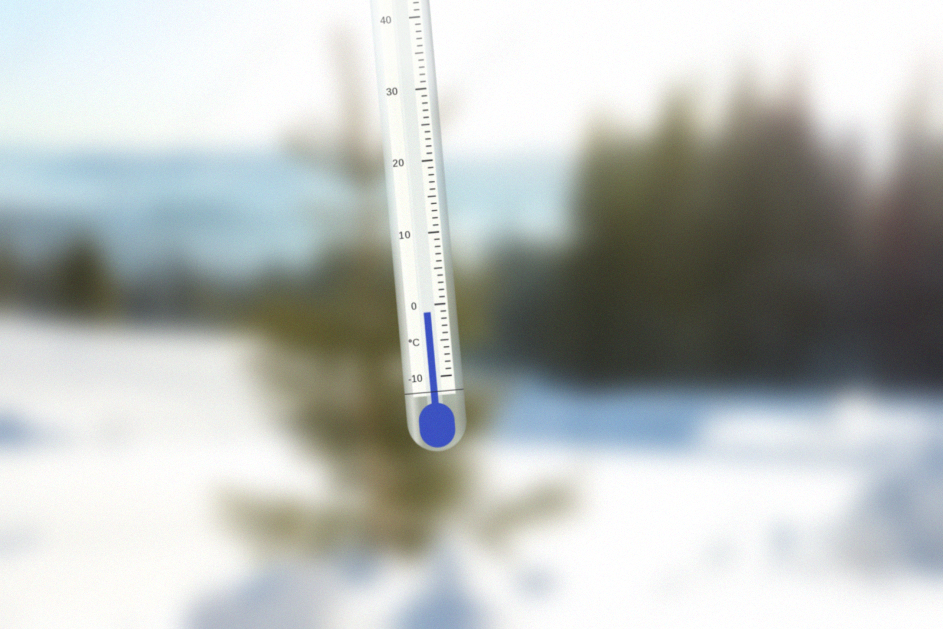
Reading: -1 °C
